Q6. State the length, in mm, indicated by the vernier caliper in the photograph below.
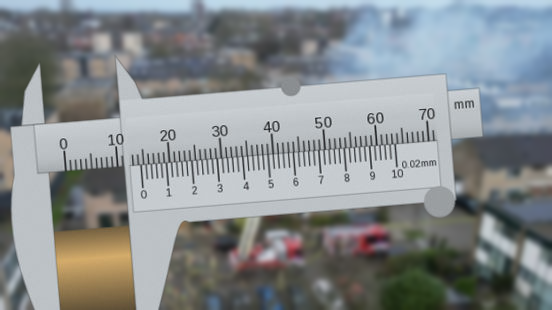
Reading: 14.5 mm
